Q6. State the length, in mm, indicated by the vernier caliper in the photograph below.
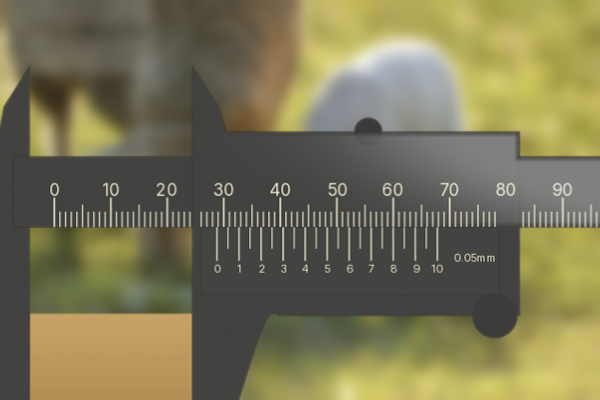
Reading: 28.8 mm
